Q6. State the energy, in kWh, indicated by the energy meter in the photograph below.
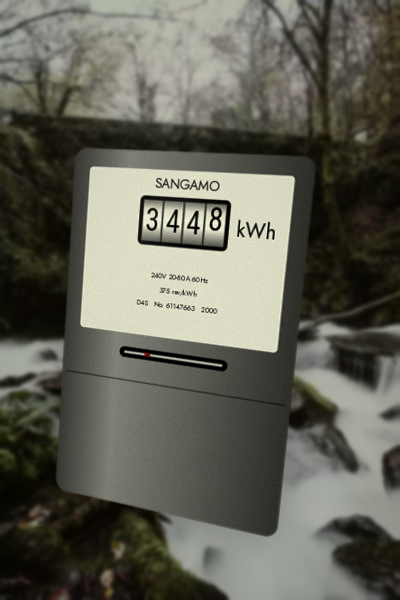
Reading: 3448 kWh
